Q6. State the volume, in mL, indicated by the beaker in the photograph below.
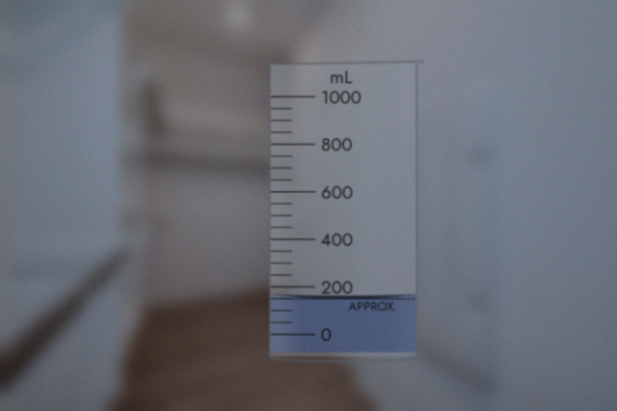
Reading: 150 mL
